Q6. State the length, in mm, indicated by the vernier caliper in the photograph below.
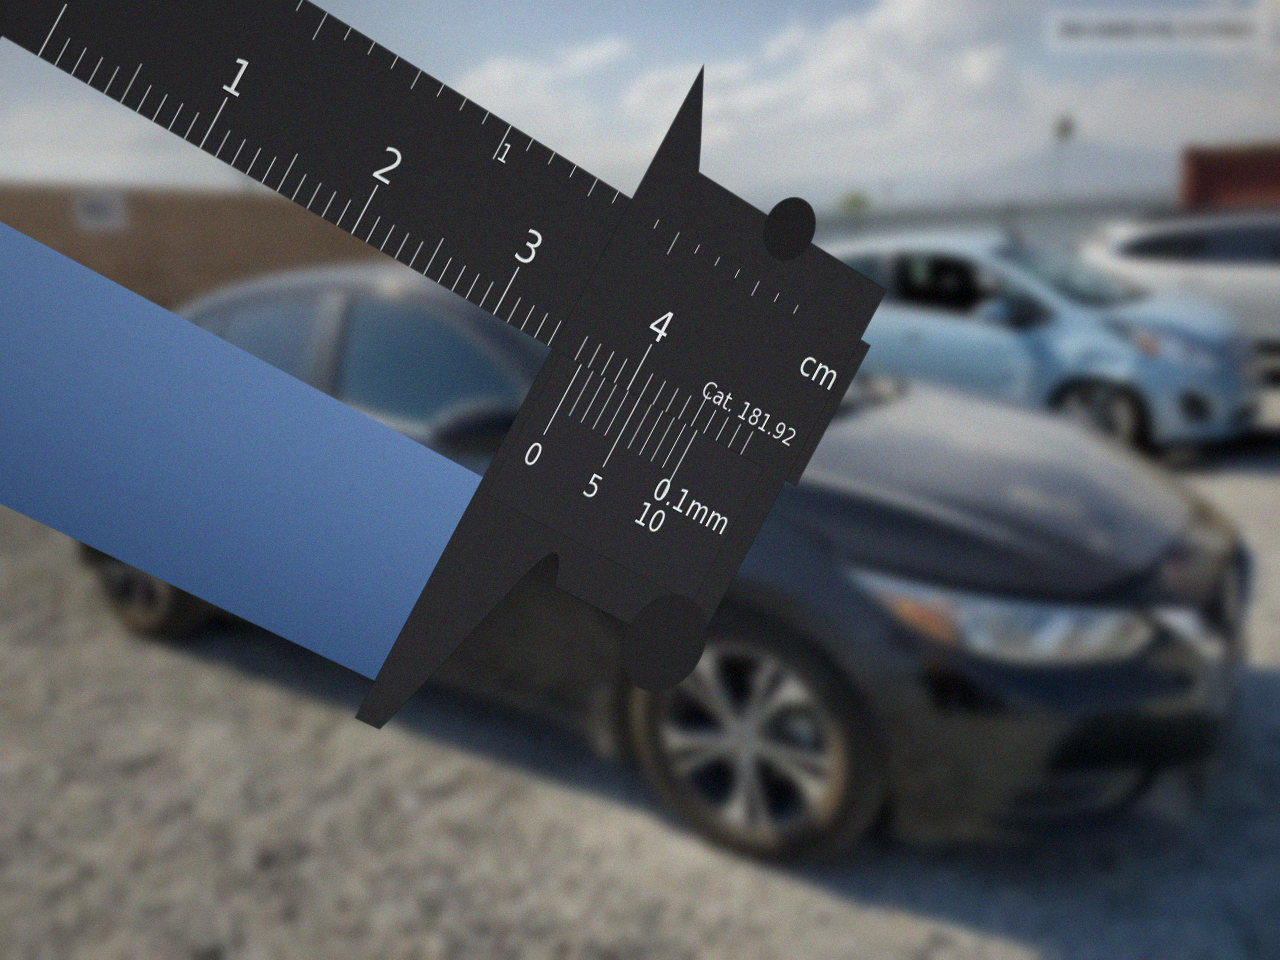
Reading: 36.5 mm
